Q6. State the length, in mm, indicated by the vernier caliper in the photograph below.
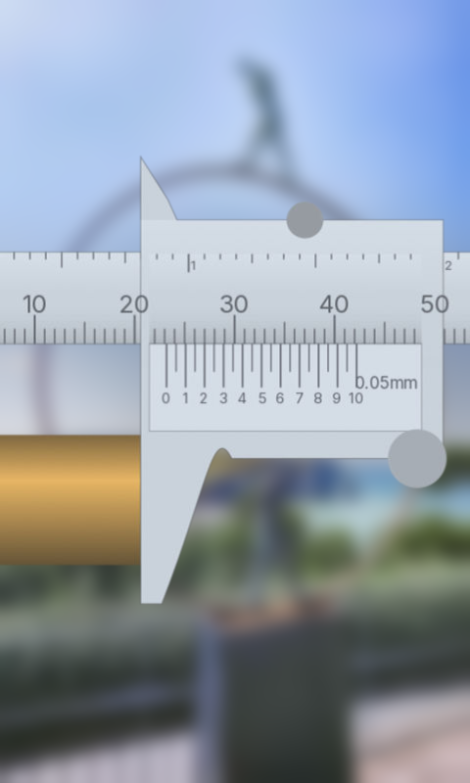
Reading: 23.2 mm
